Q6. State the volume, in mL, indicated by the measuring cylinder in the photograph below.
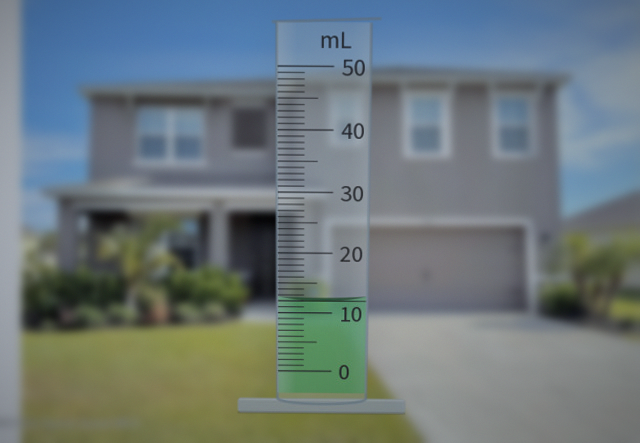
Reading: 12 mL
